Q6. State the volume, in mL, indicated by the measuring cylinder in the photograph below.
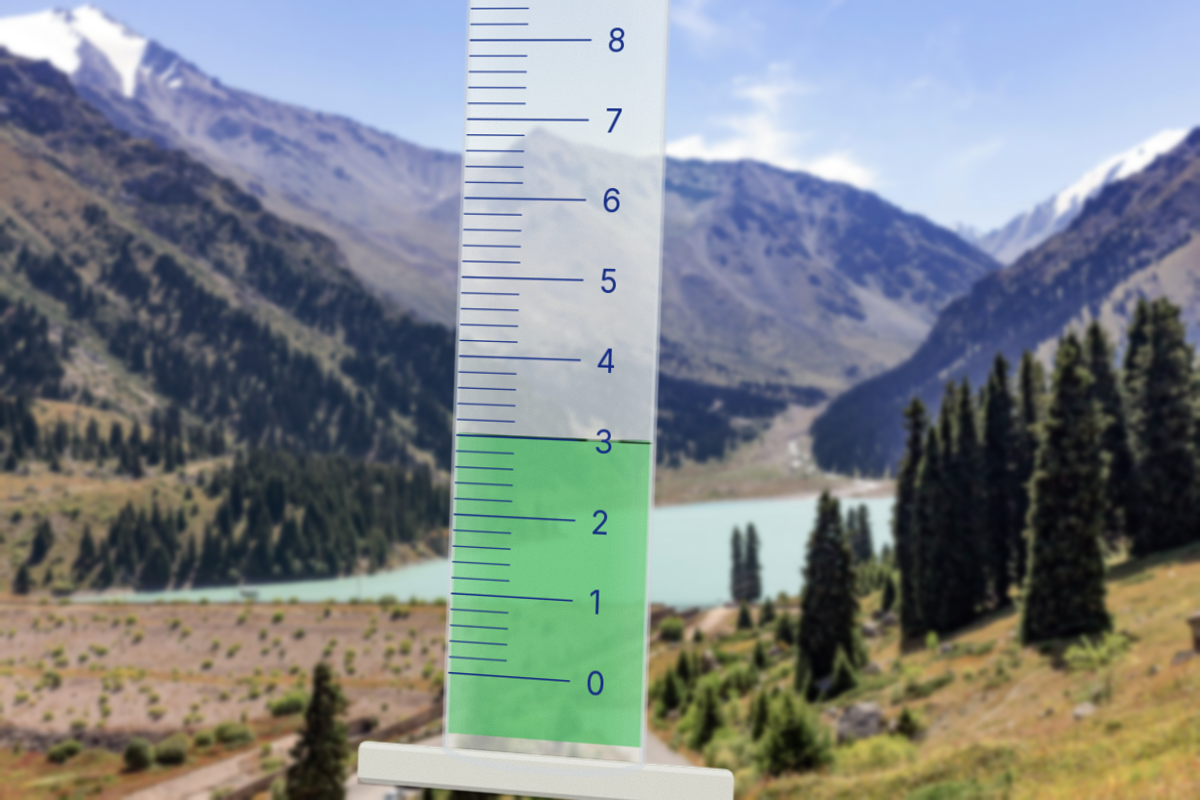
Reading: 3 mL
